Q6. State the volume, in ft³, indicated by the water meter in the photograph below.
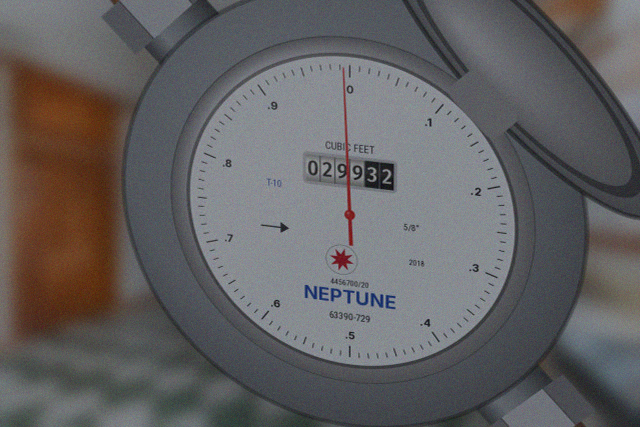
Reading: 29931.99 ft³
